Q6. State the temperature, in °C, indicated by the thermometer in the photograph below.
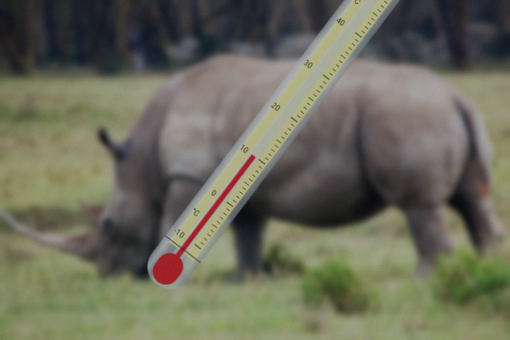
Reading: 10 °C
